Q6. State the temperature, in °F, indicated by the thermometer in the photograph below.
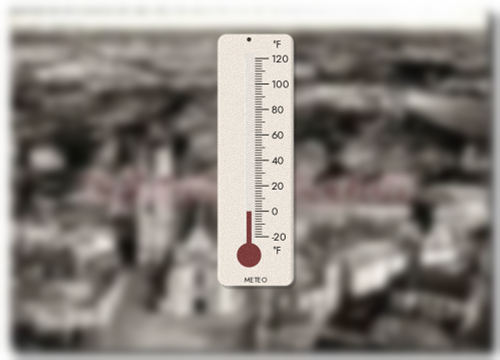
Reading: 0 °F
